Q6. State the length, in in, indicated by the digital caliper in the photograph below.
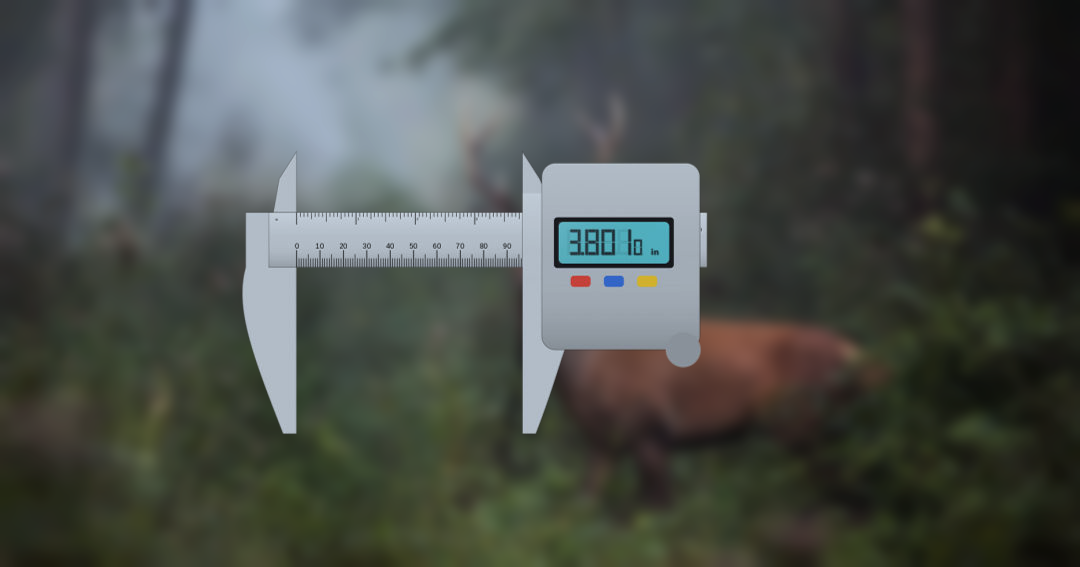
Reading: 3.8010 in
